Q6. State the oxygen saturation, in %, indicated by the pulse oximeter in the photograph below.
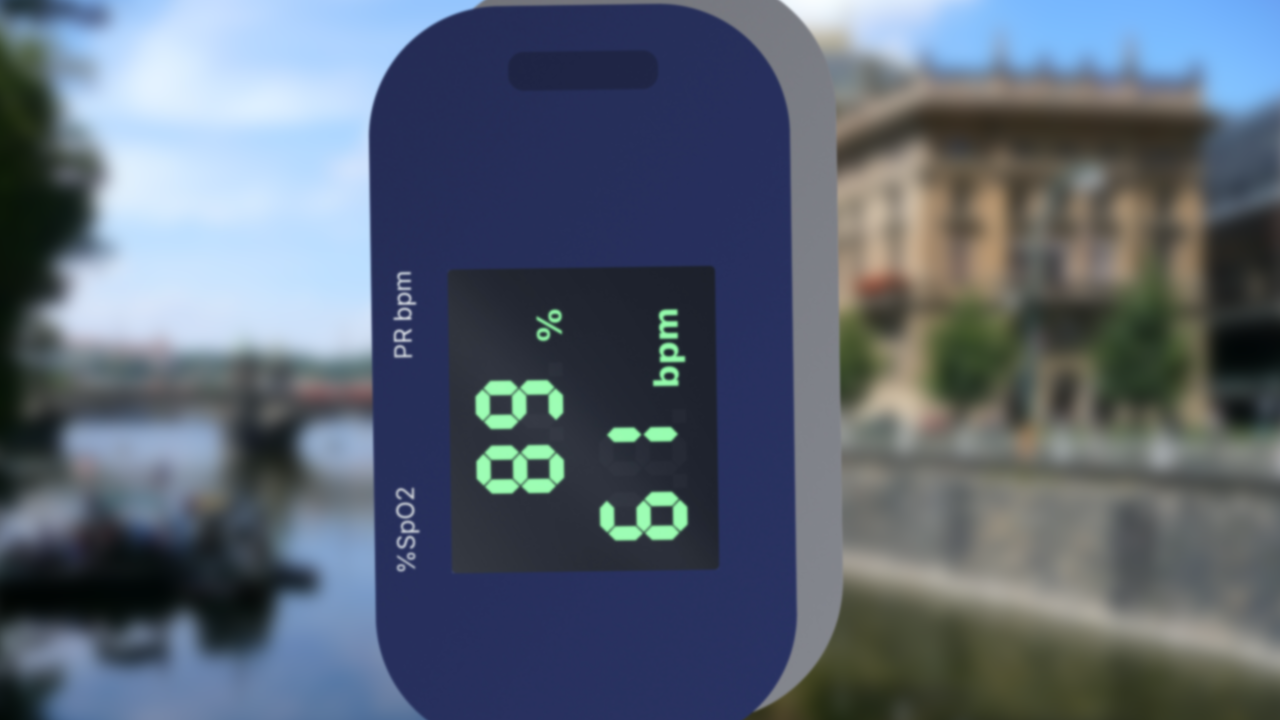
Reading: 89 %
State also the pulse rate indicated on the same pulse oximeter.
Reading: 61 bpm
